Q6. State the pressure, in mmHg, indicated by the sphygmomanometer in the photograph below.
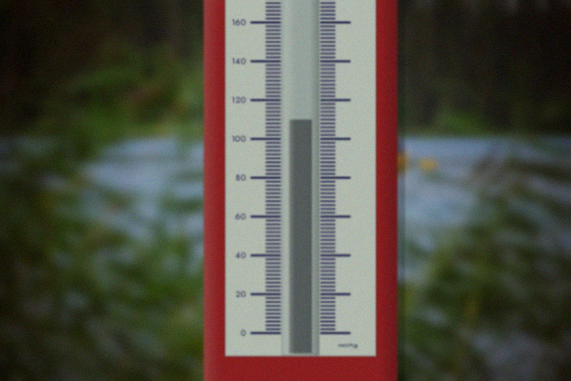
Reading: 110 mmHg
